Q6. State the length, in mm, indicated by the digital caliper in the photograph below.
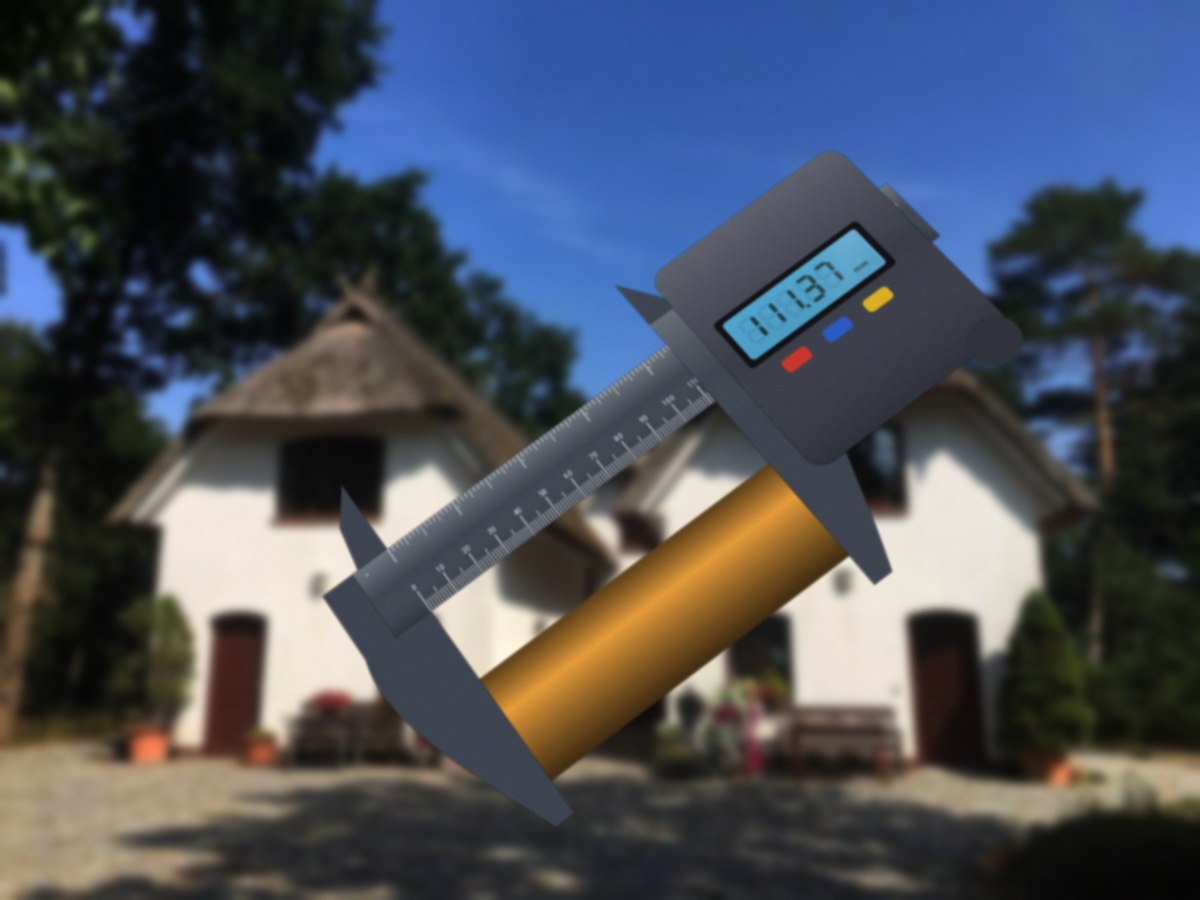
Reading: 111.37 mm
